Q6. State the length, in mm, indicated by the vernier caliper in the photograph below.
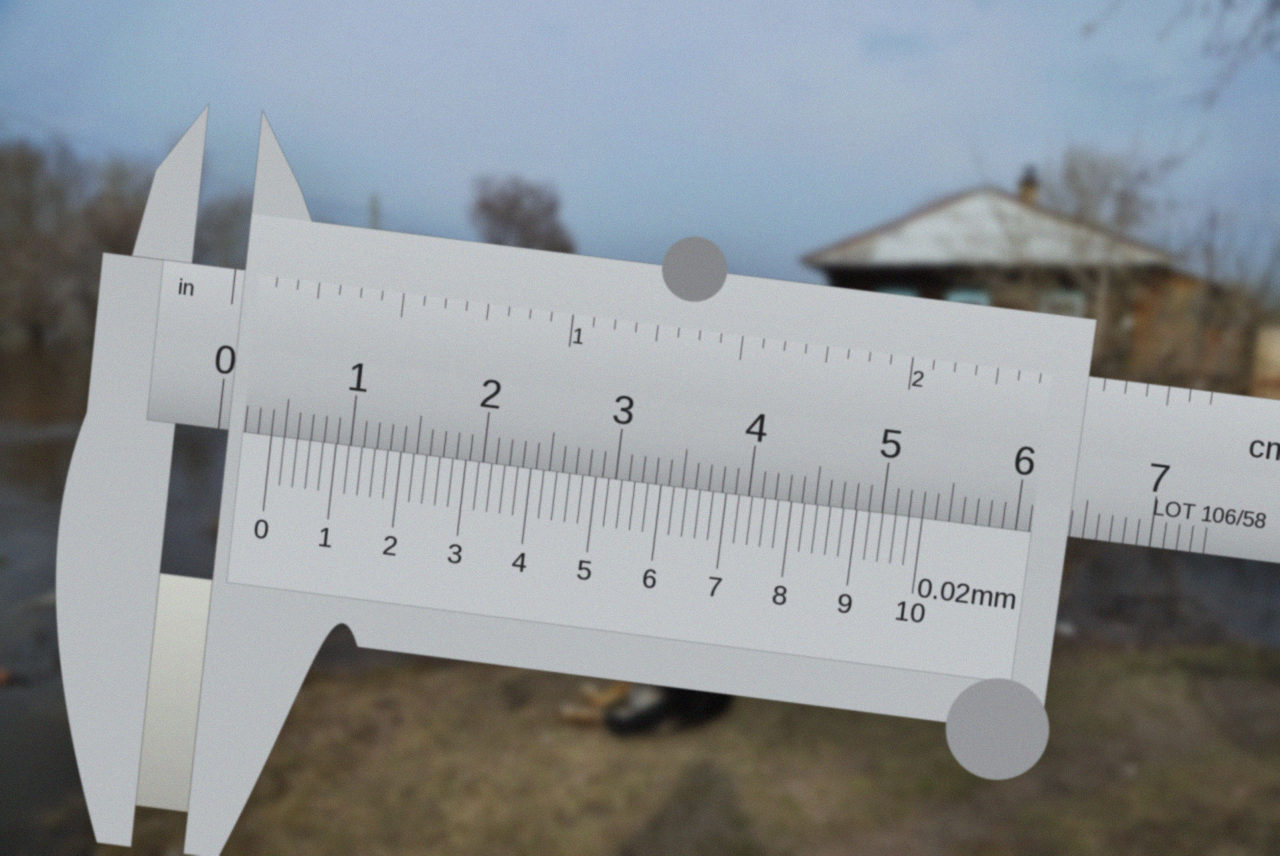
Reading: 4.0 mm
